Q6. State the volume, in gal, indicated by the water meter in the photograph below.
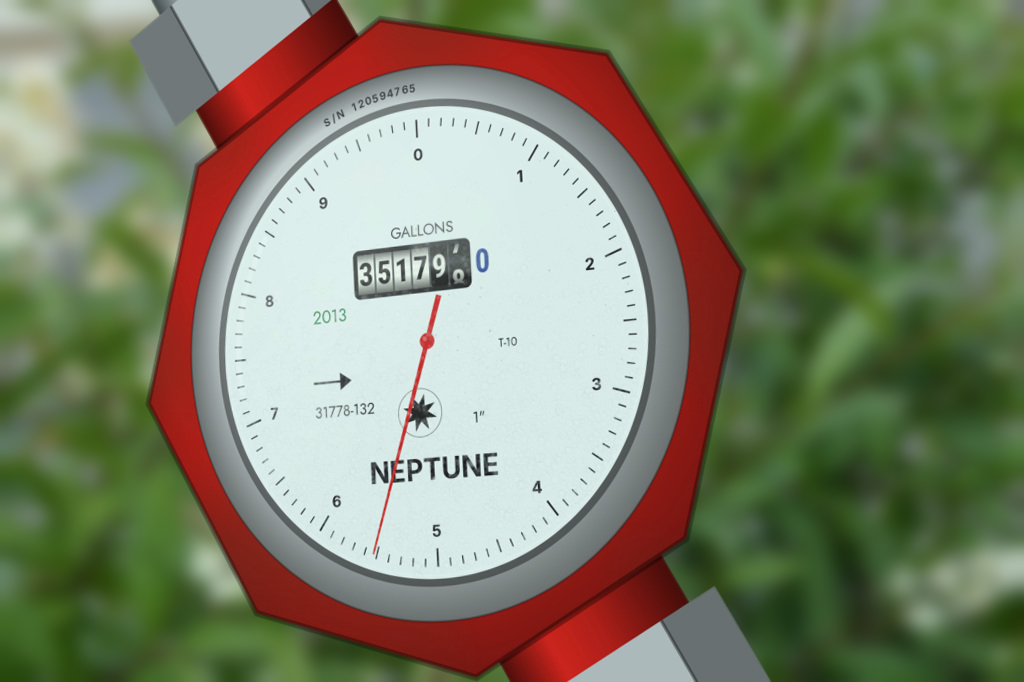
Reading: 3517975.5 gal
